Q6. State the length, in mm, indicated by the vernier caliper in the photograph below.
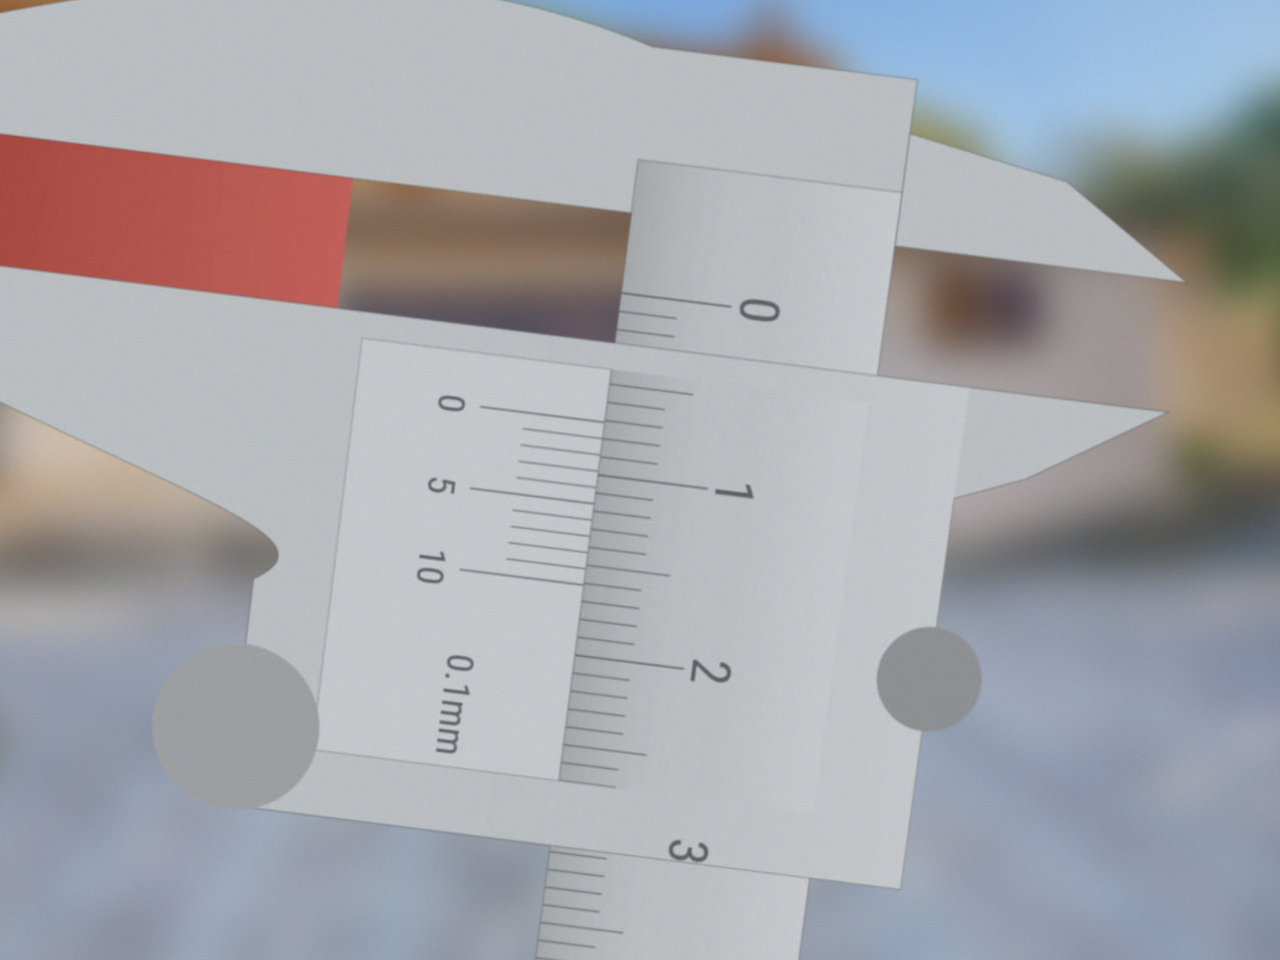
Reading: 7.1 mm
